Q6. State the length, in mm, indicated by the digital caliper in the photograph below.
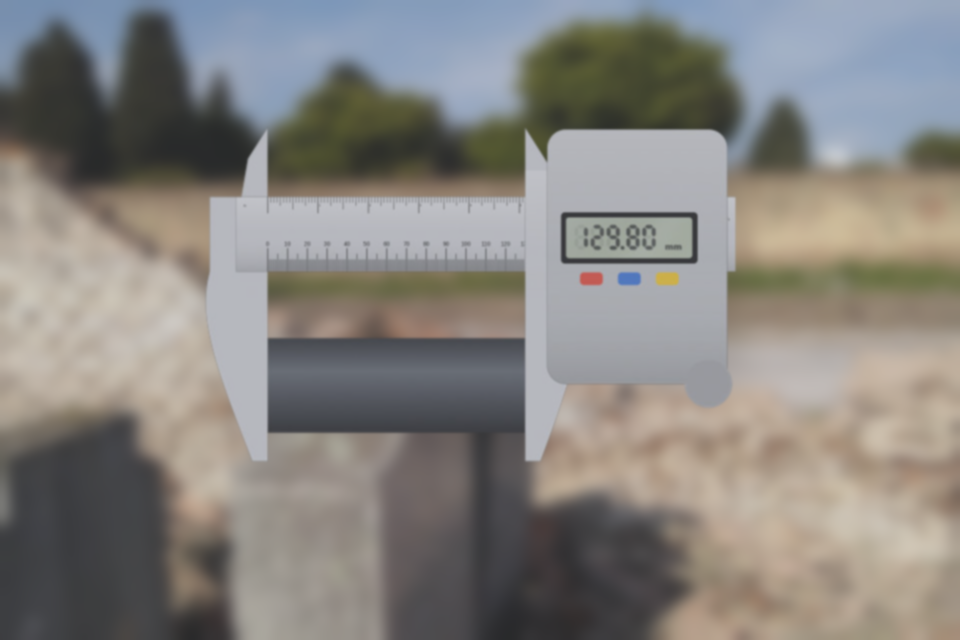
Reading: 129.80 mm
